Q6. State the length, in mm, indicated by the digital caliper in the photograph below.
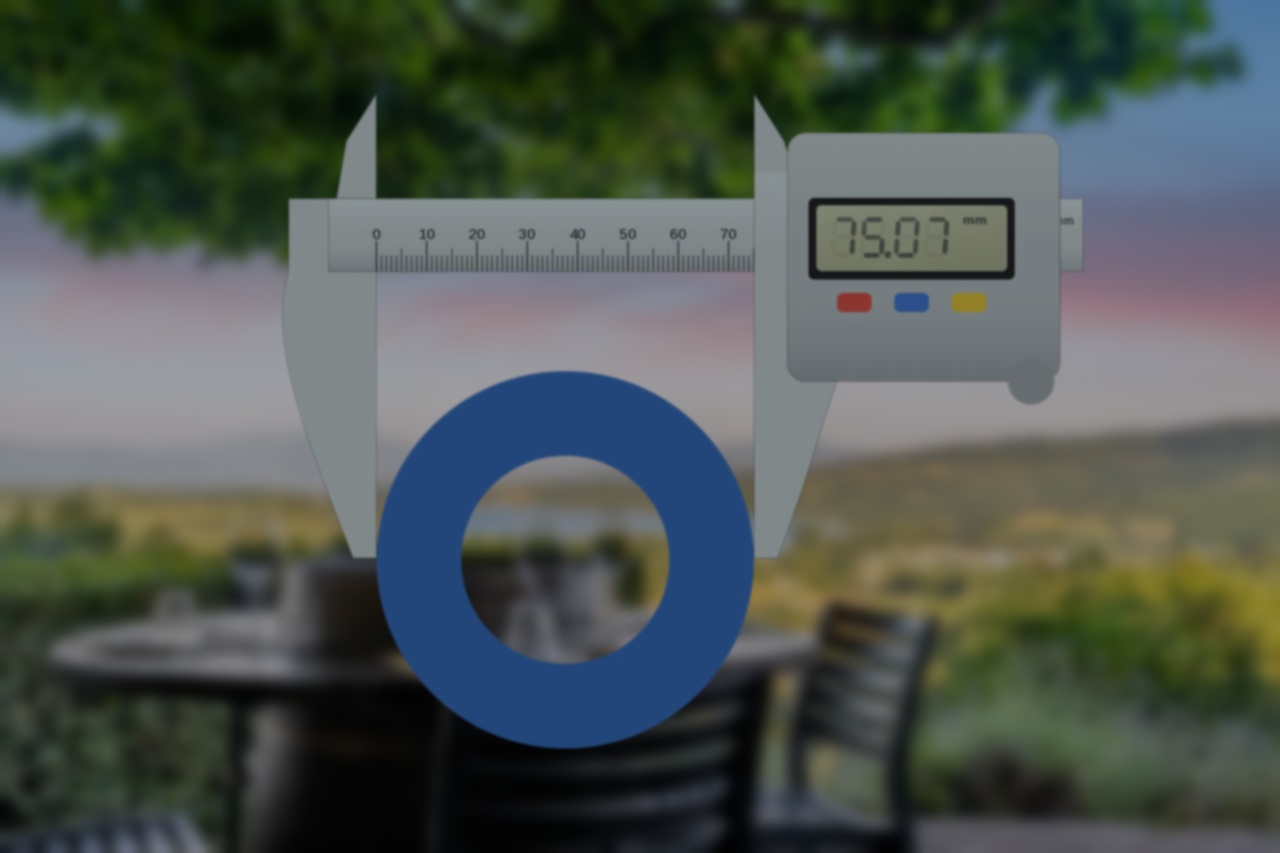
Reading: 75.07 mm
